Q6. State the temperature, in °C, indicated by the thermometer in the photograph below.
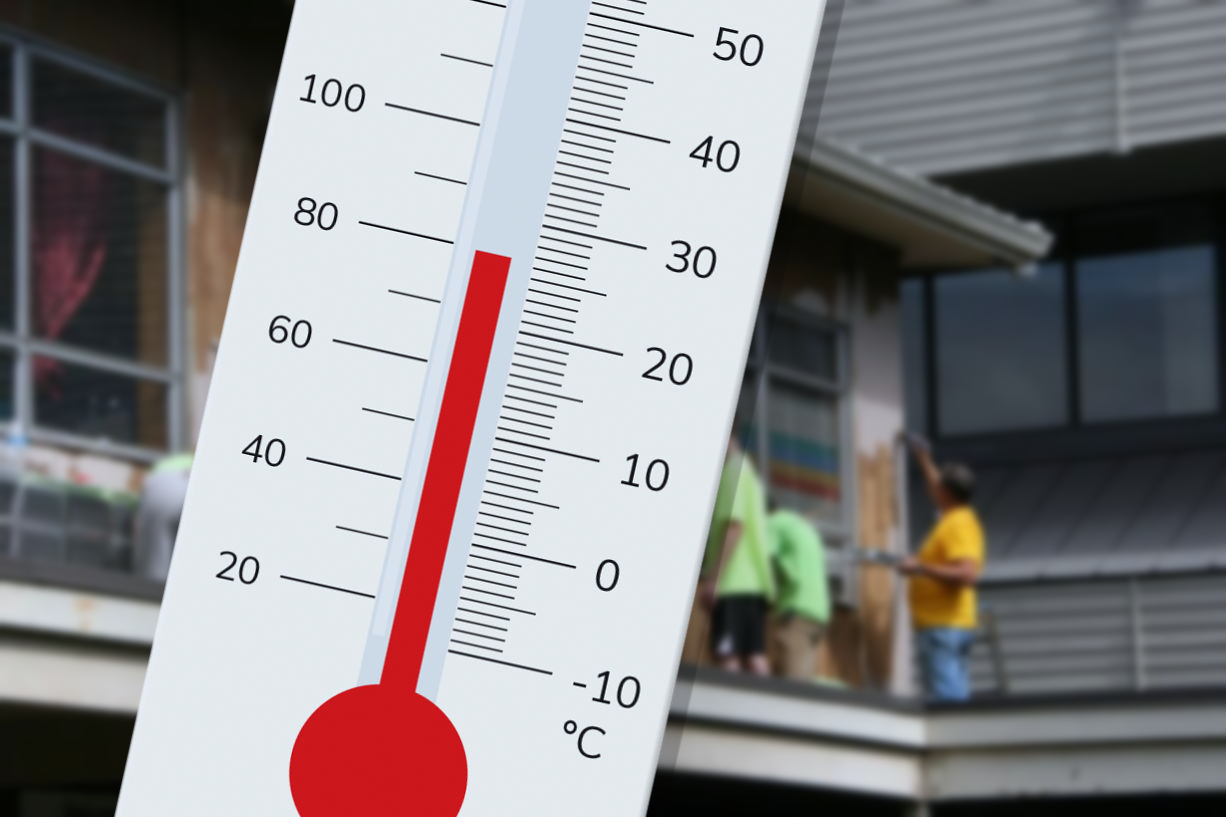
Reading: 26.5 °C
